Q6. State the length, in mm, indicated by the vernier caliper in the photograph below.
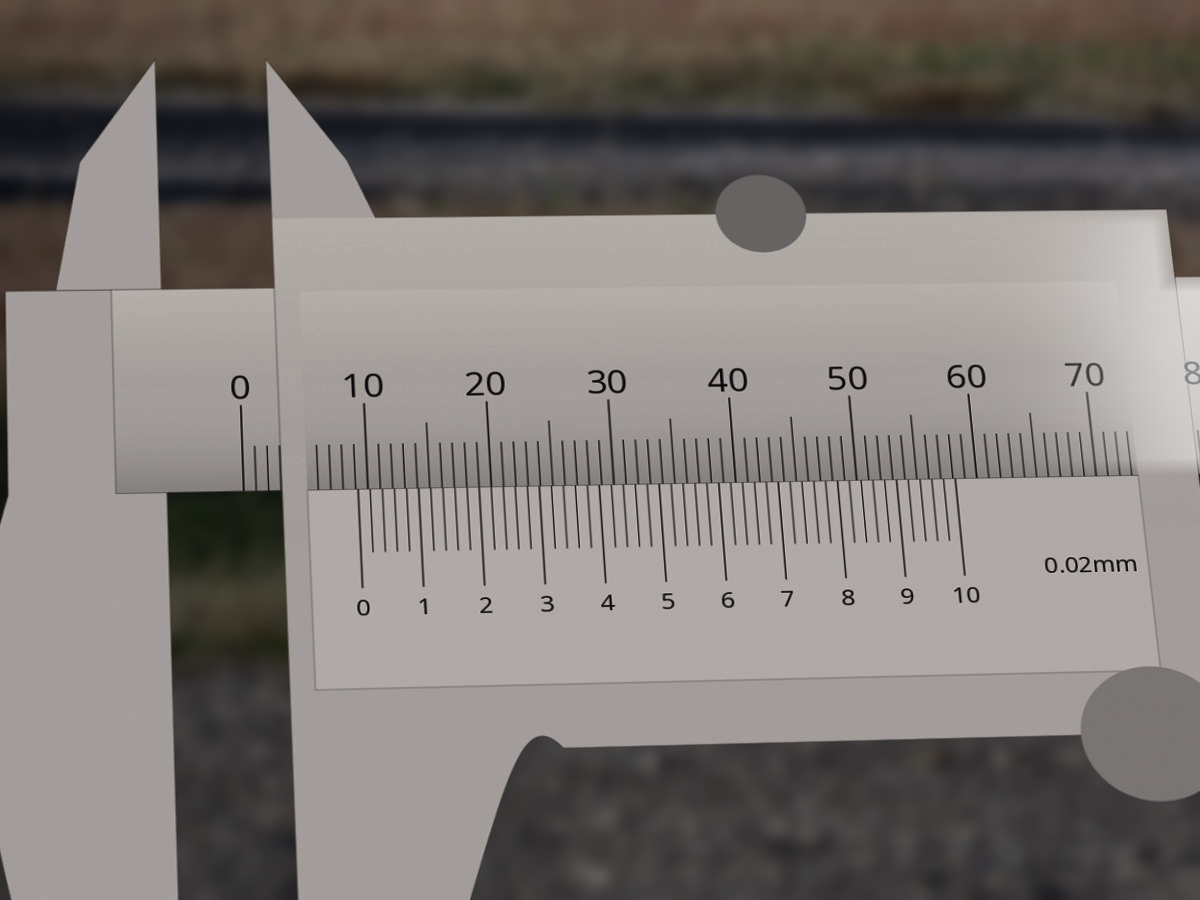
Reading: 9.2 mm
